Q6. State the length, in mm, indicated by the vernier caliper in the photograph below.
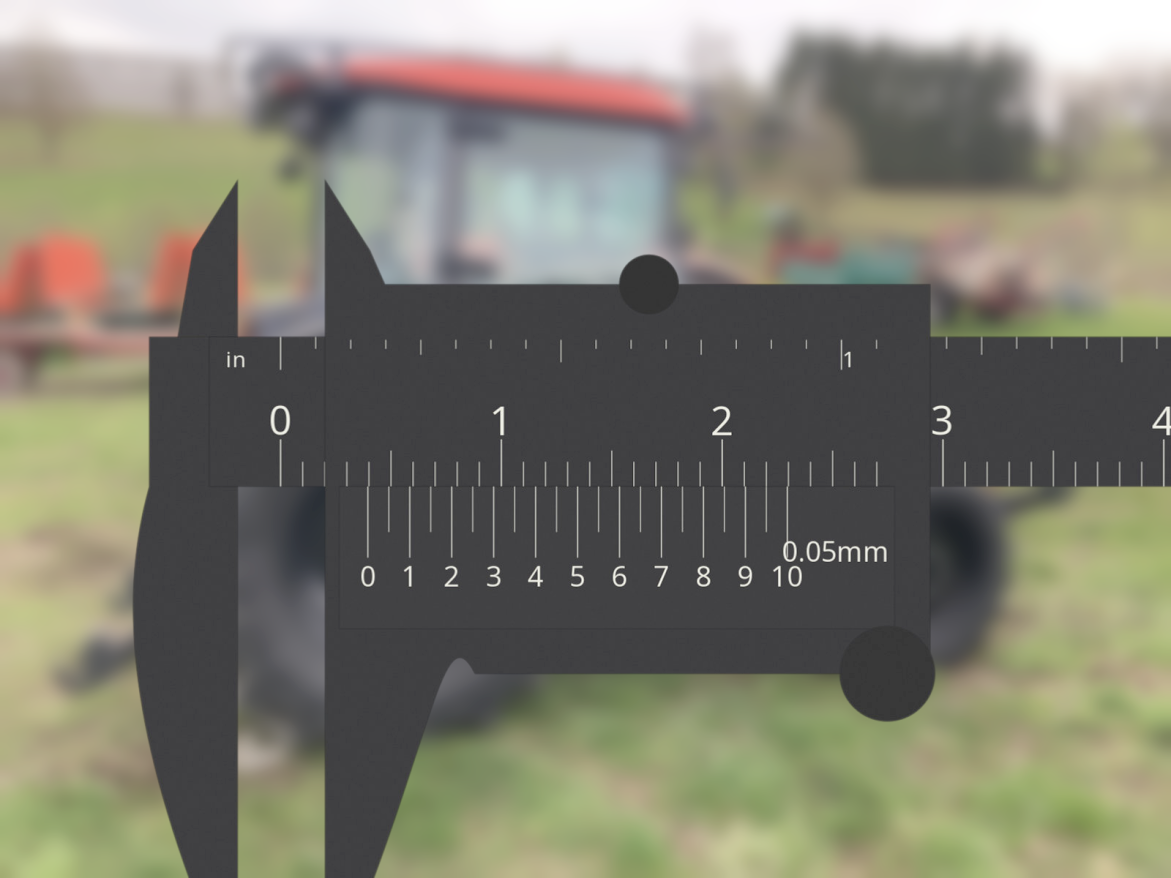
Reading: 3.95 mm
